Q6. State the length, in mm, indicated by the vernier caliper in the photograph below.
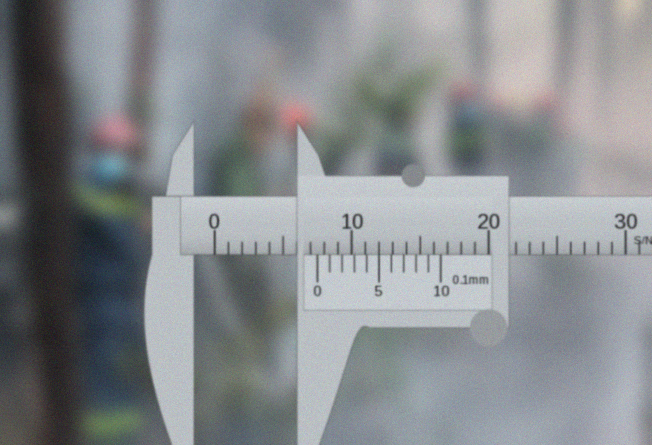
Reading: 7.5 mm
